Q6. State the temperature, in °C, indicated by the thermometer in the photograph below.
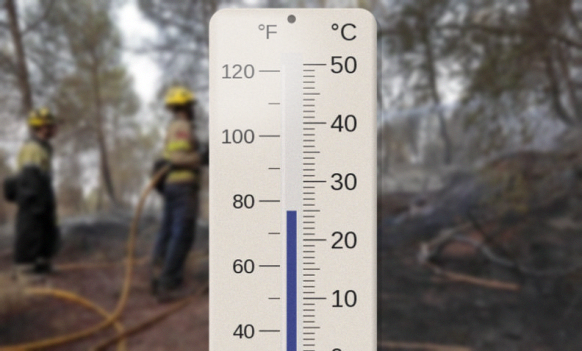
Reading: 25 °C
